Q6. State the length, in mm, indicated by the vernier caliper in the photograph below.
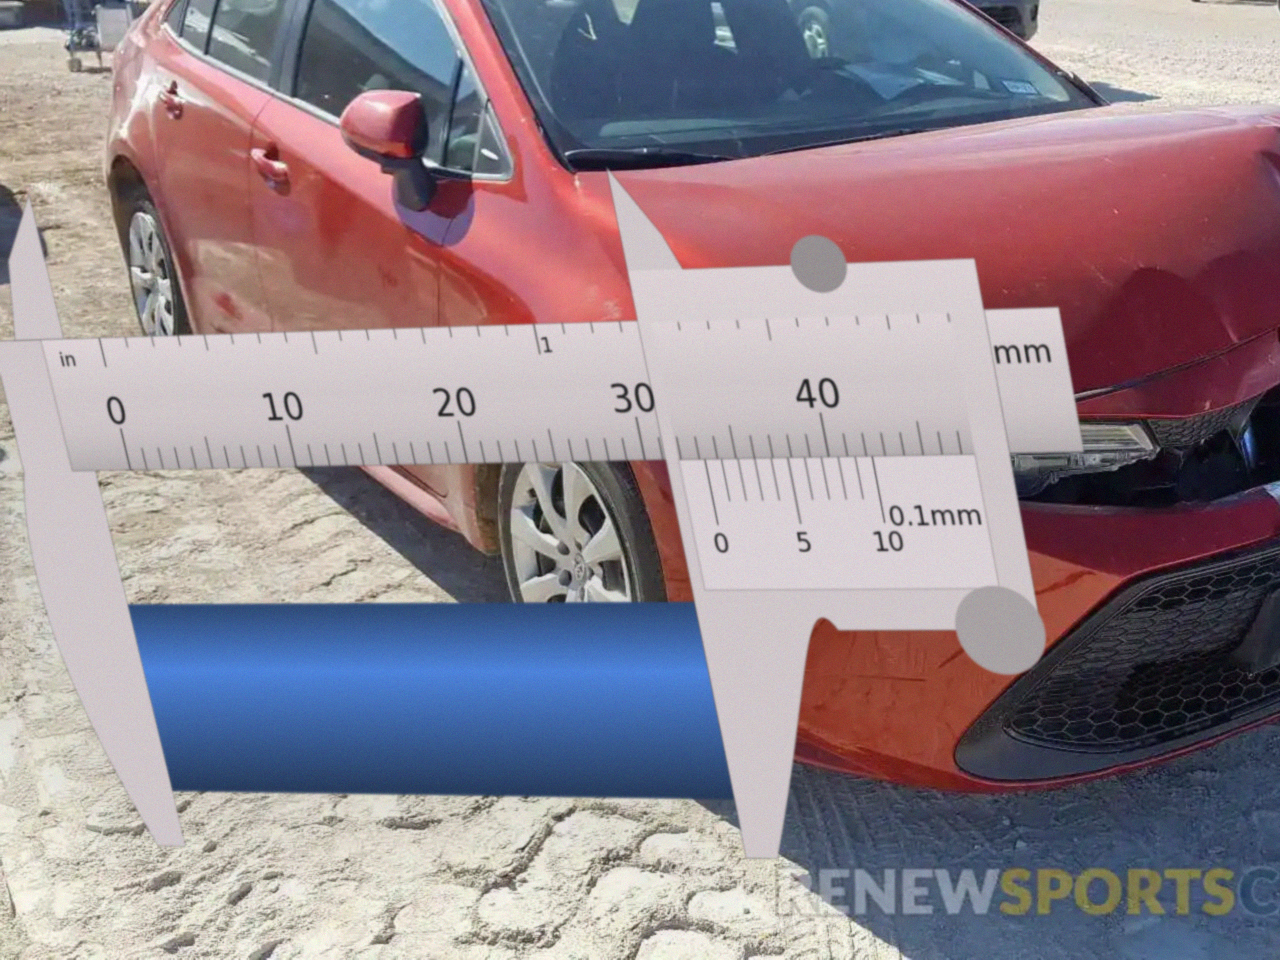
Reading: 33.3 mm
